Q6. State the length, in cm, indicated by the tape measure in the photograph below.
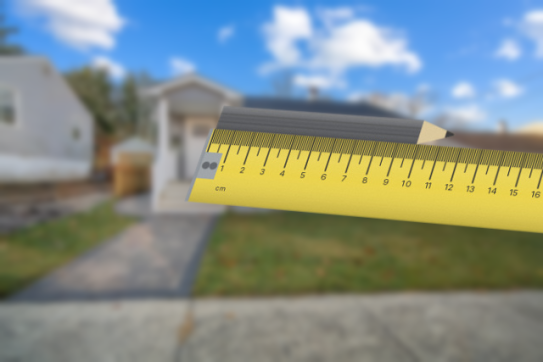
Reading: 11.5 cm
